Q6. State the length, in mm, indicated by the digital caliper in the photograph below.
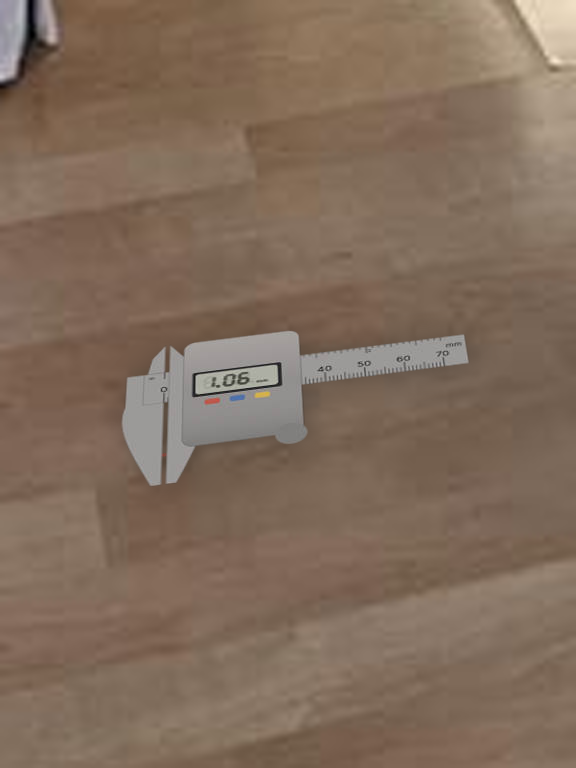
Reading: 1.06 mm
